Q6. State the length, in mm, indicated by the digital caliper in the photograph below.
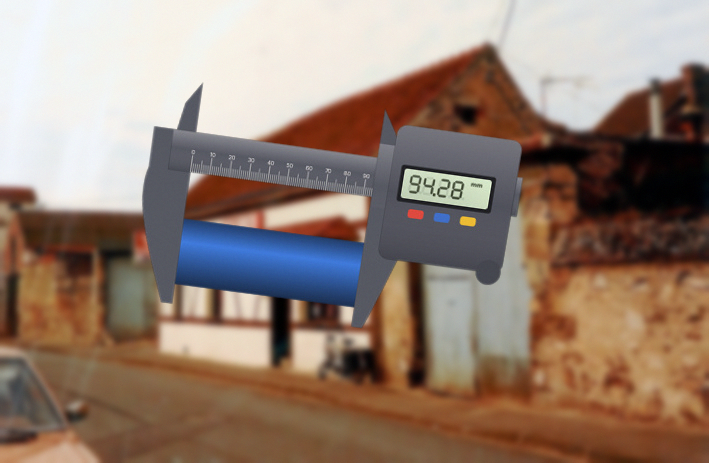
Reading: 94.28 mm
